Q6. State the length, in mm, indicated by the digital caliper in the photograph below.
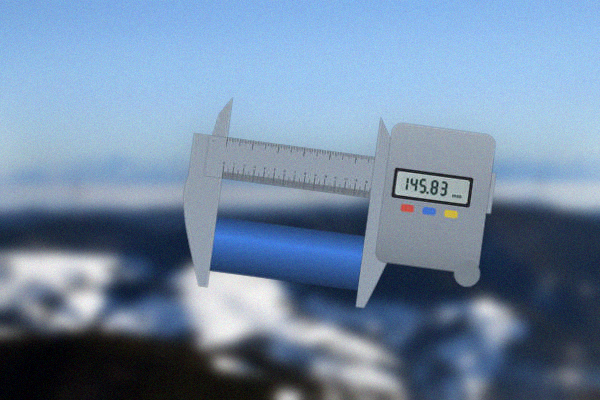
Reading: 145.83 mm
